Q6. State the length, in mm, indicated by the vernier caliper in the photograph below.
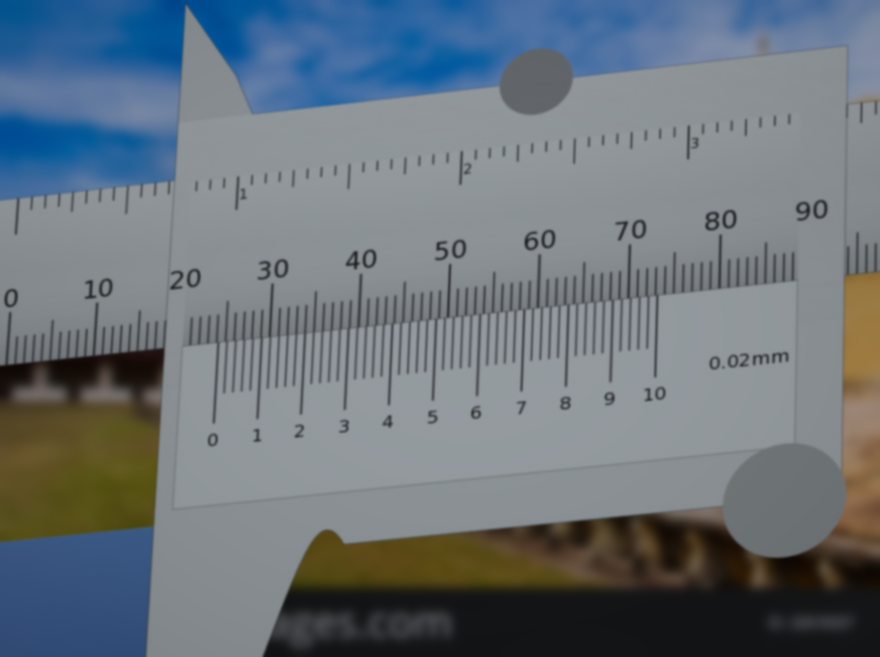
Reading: 24.2 mm
